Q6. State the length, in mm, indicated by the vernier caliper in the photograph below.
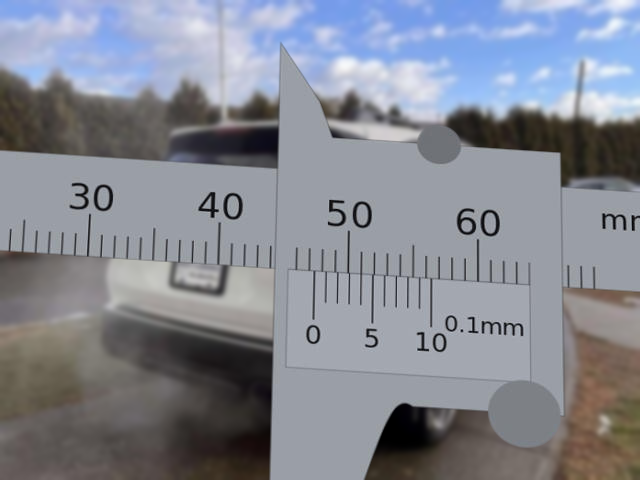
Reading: 47.4 mm
